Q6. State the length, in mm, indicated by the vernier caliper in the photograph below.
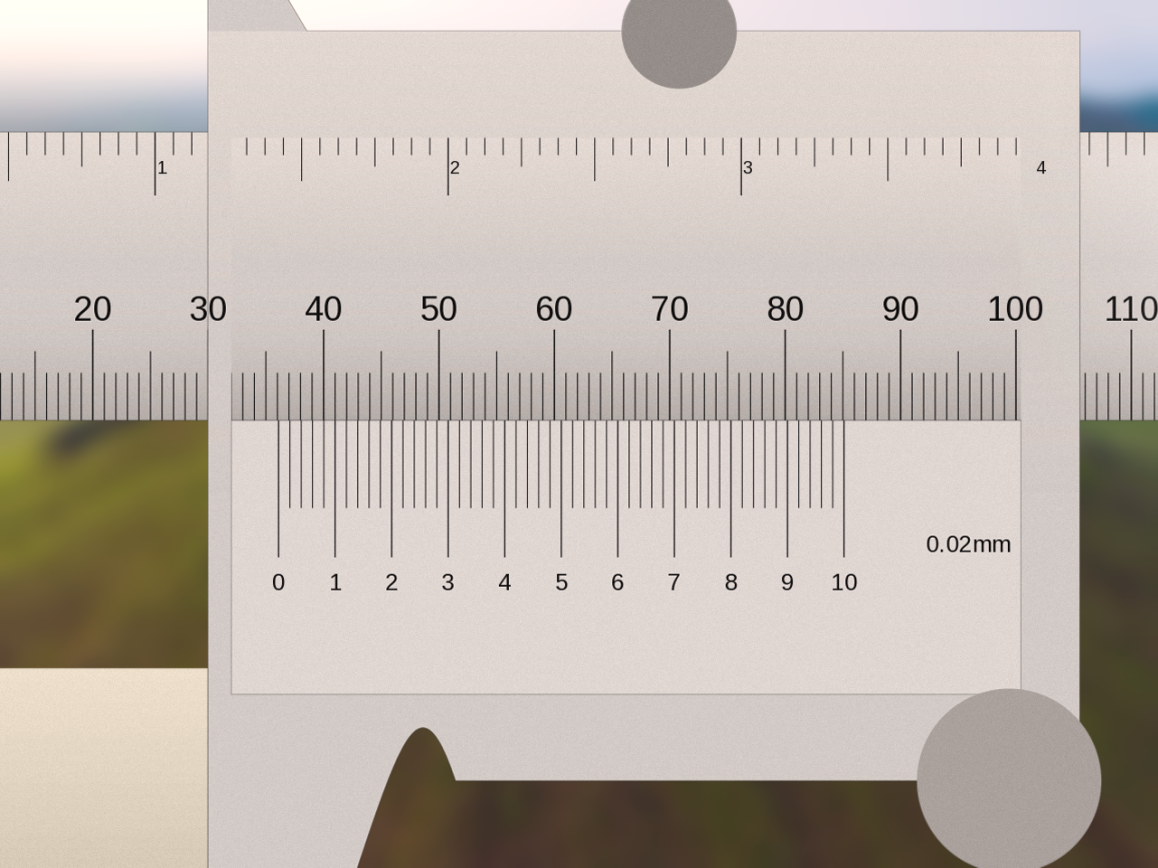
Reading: 36.1 mm
